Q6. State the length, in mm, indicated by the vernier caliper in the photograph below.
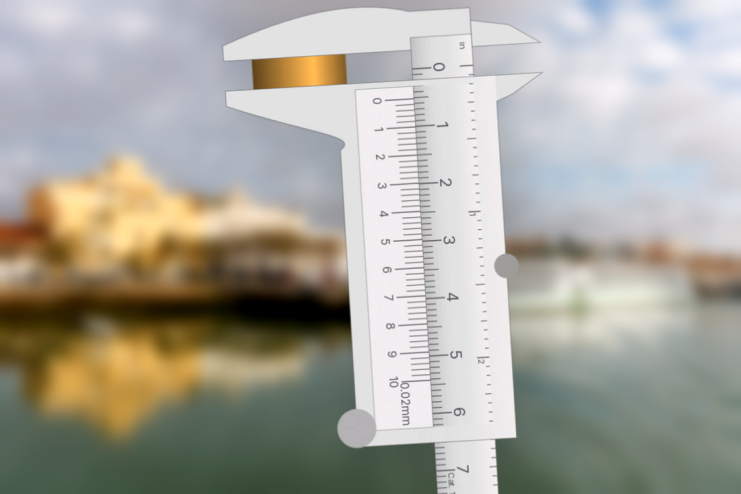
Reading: 5.2 mm
